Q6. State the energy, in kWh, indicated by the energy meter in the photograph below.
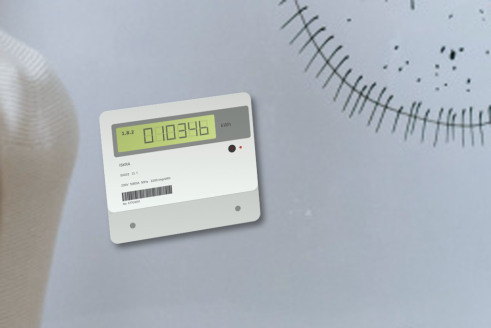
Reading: 10346 kWh
